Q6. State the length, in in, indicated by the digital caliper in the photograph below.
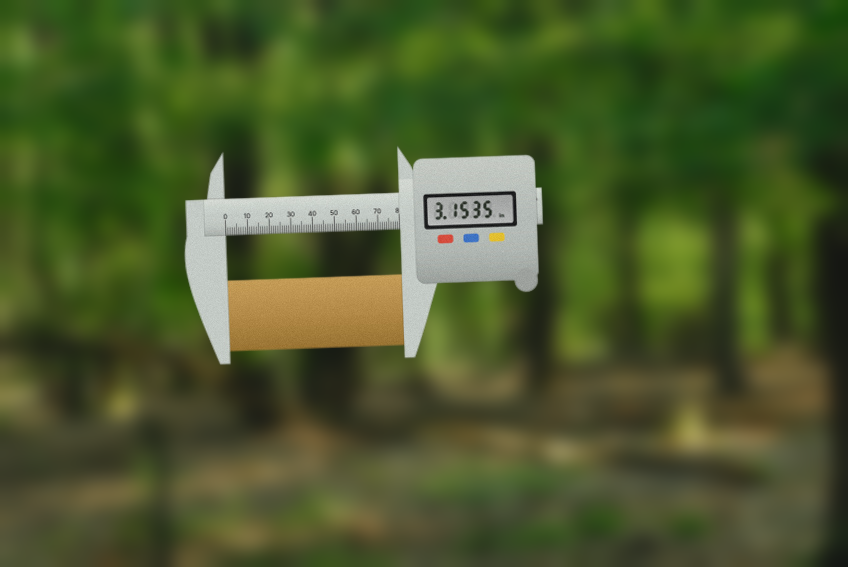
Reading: 3.1535 in
